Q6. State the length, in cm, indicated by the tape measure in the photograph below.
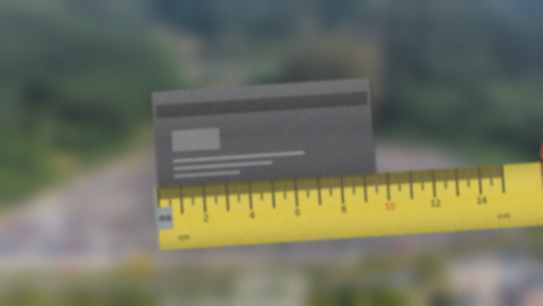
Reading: 9.5 cm
